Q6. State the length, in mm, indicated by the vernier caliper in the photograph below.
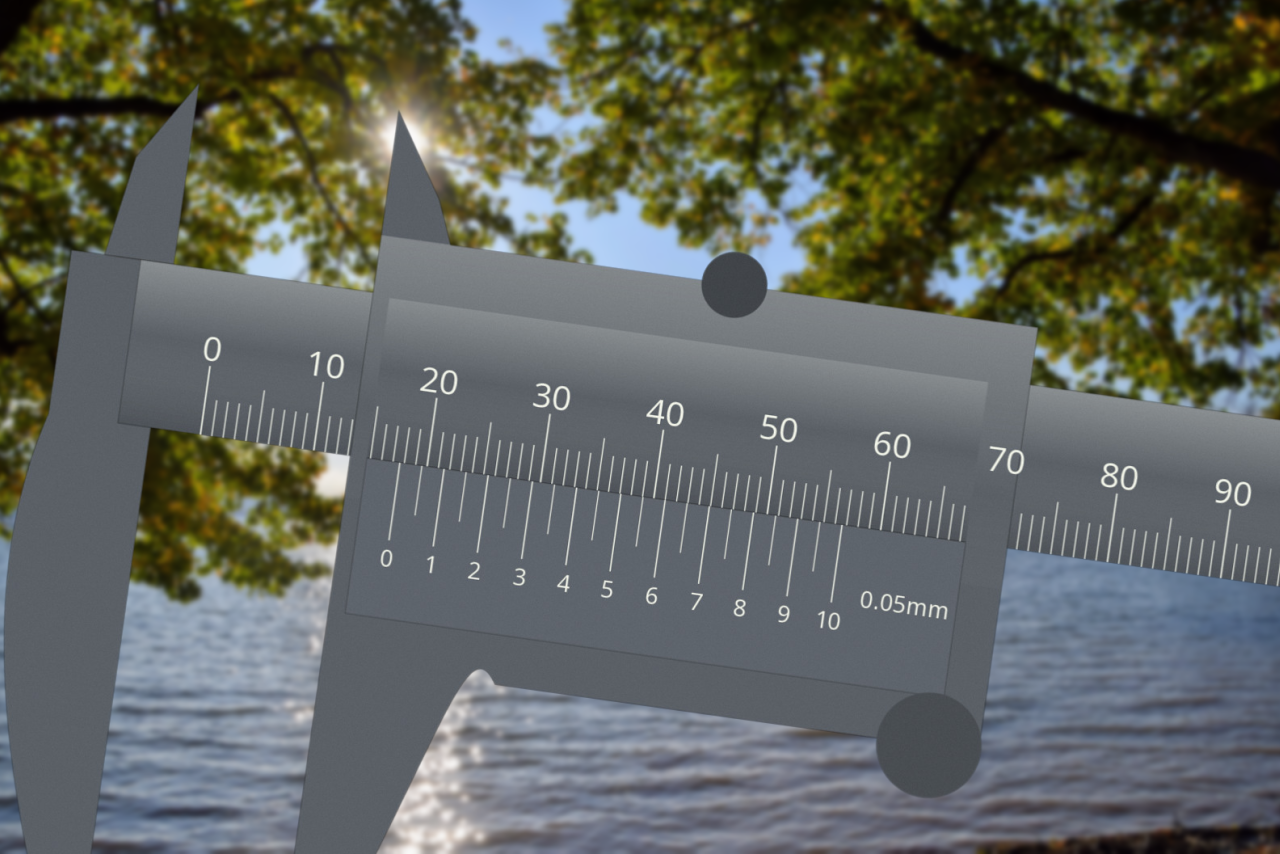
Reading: 17.6 mm
